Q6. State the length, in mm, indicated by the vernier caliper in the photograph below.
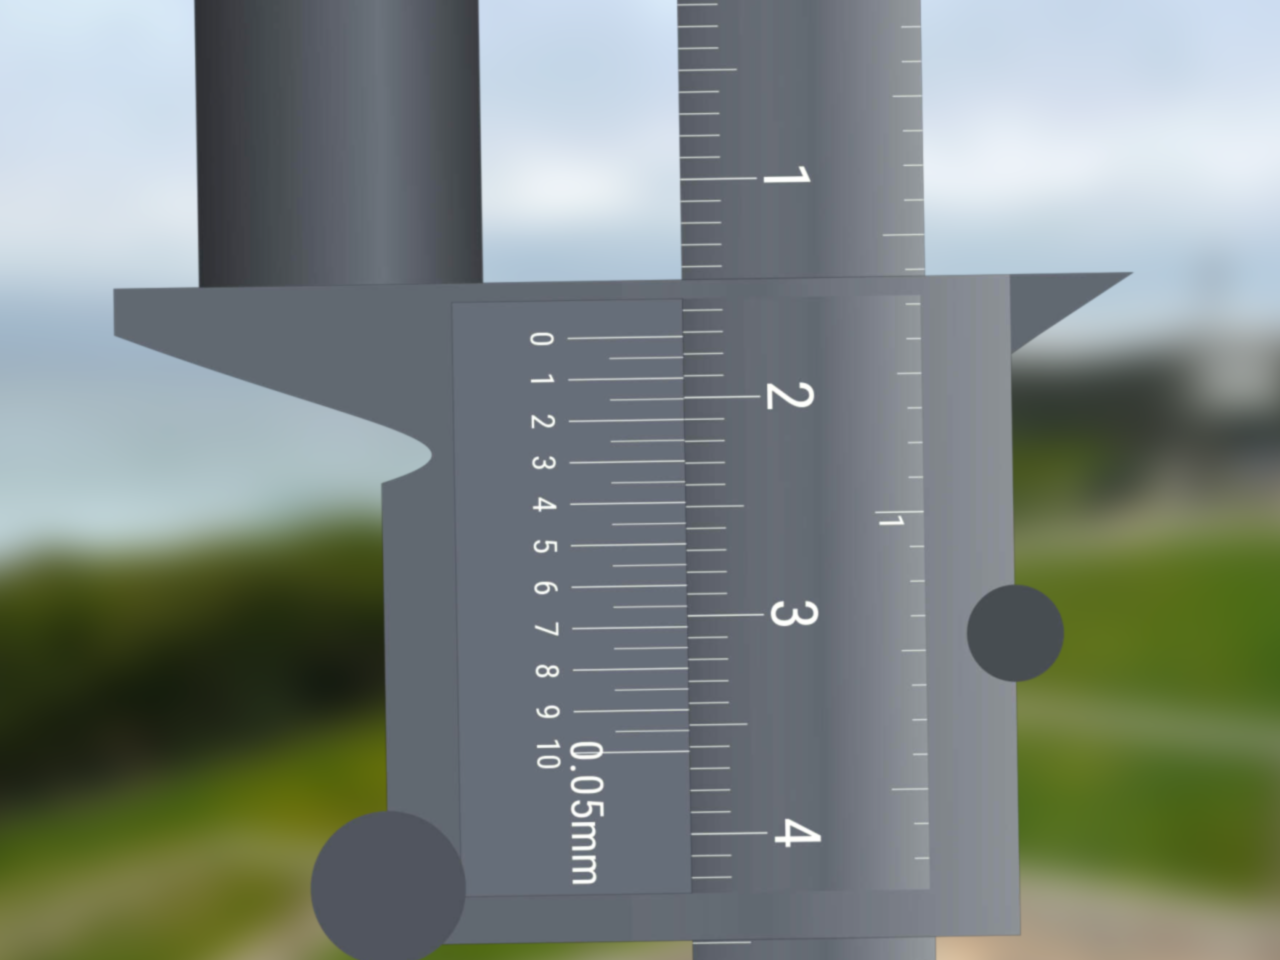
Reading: 17.2 mm
